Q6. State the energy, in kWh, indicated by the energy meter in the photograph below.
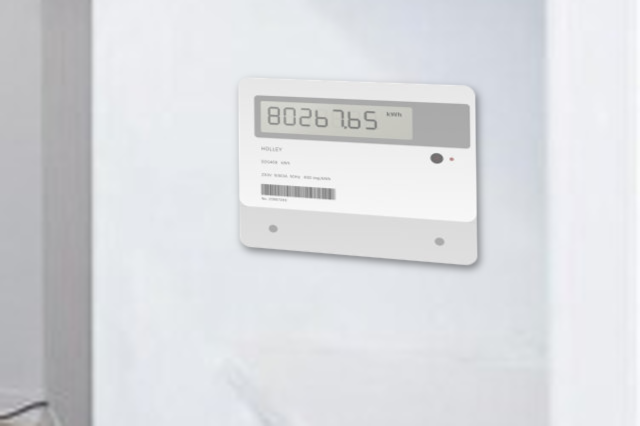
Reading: 80267.65 kWh
